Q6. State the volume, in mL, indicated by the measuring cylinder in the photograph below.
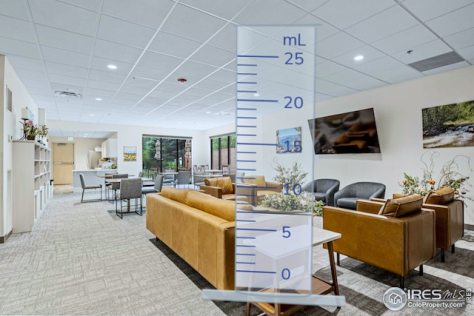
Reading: 7 mL
